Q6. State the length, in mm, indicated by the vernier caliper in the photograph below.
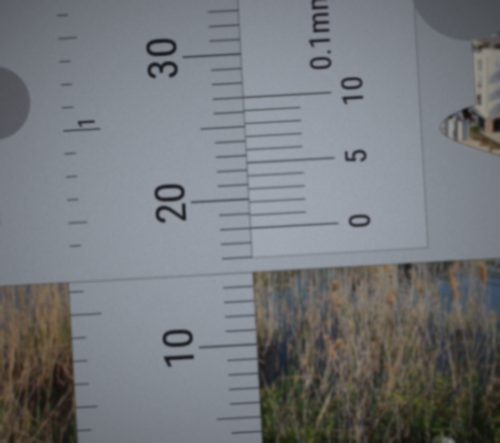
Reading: 18.0 mm
